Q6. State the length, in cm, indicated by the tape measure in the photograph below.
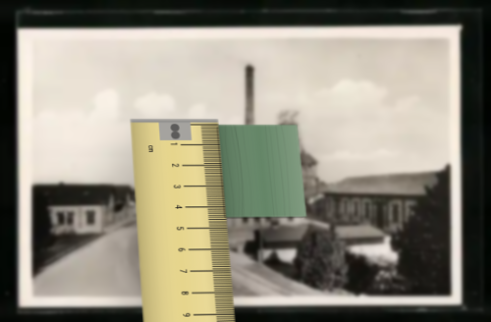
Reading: 4.5 cm
